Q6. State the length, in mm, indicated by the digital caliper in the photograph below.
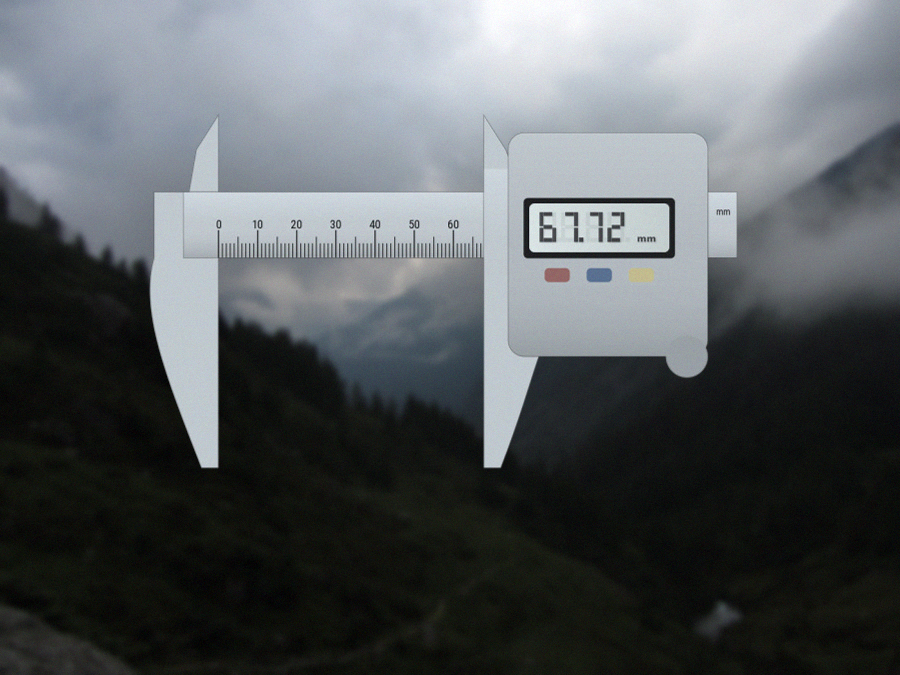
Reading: 67.72 mm
